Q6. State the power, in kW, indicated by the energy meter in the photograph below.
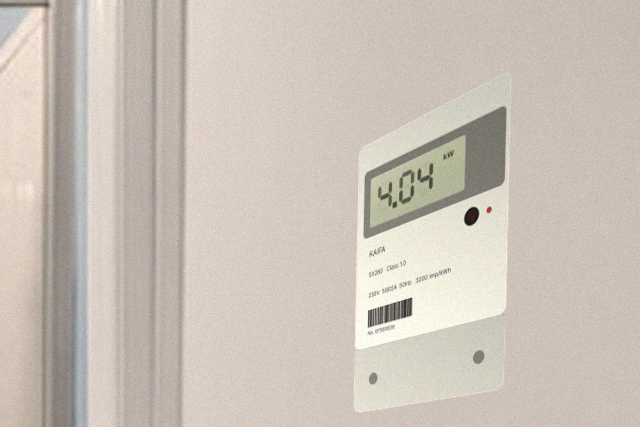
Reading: 4.04 kW
